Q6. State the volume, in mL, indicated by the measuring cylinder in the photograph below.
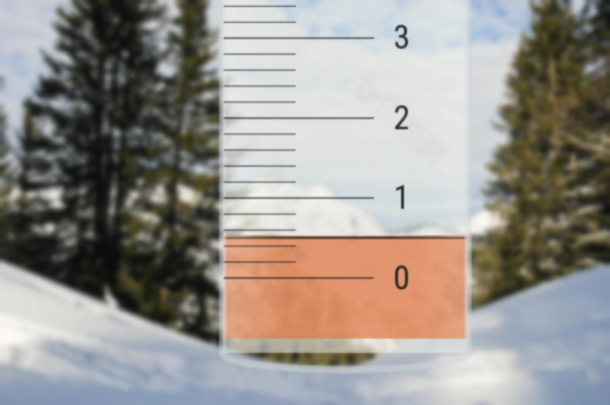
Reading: 0.5 mL
